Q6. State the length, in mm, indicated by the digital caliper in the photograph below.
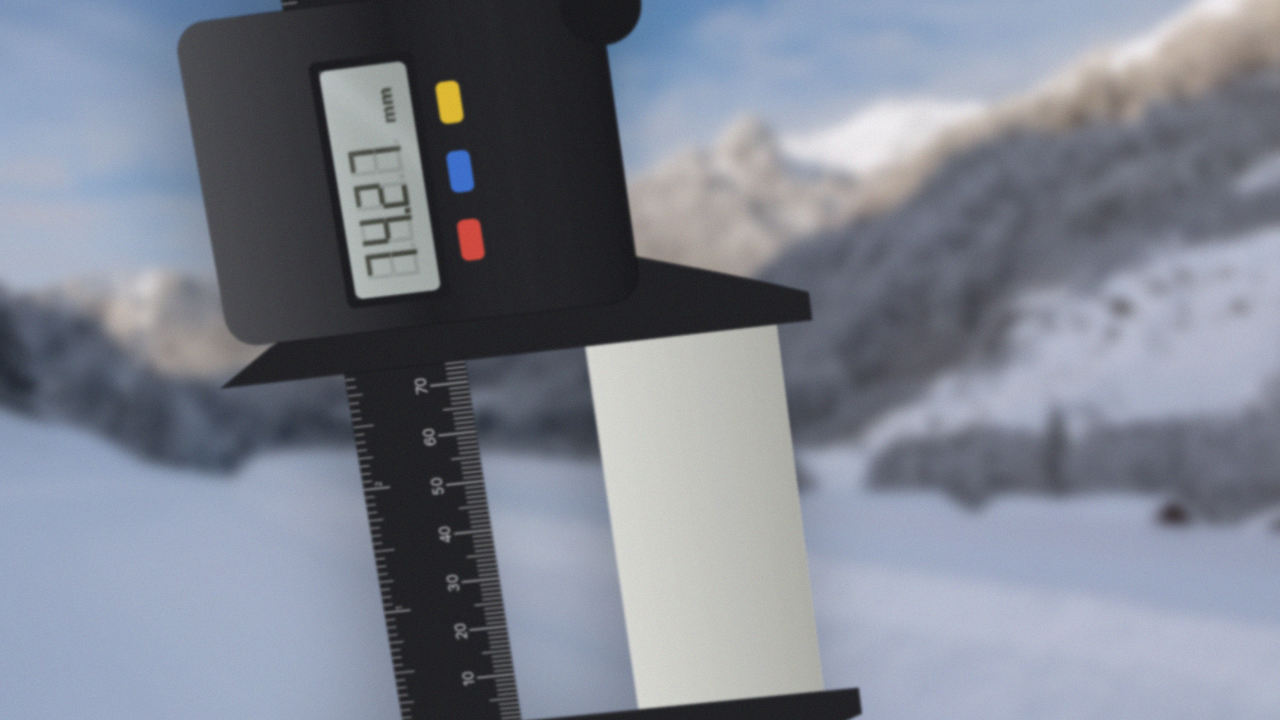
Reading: 74.27 mm
